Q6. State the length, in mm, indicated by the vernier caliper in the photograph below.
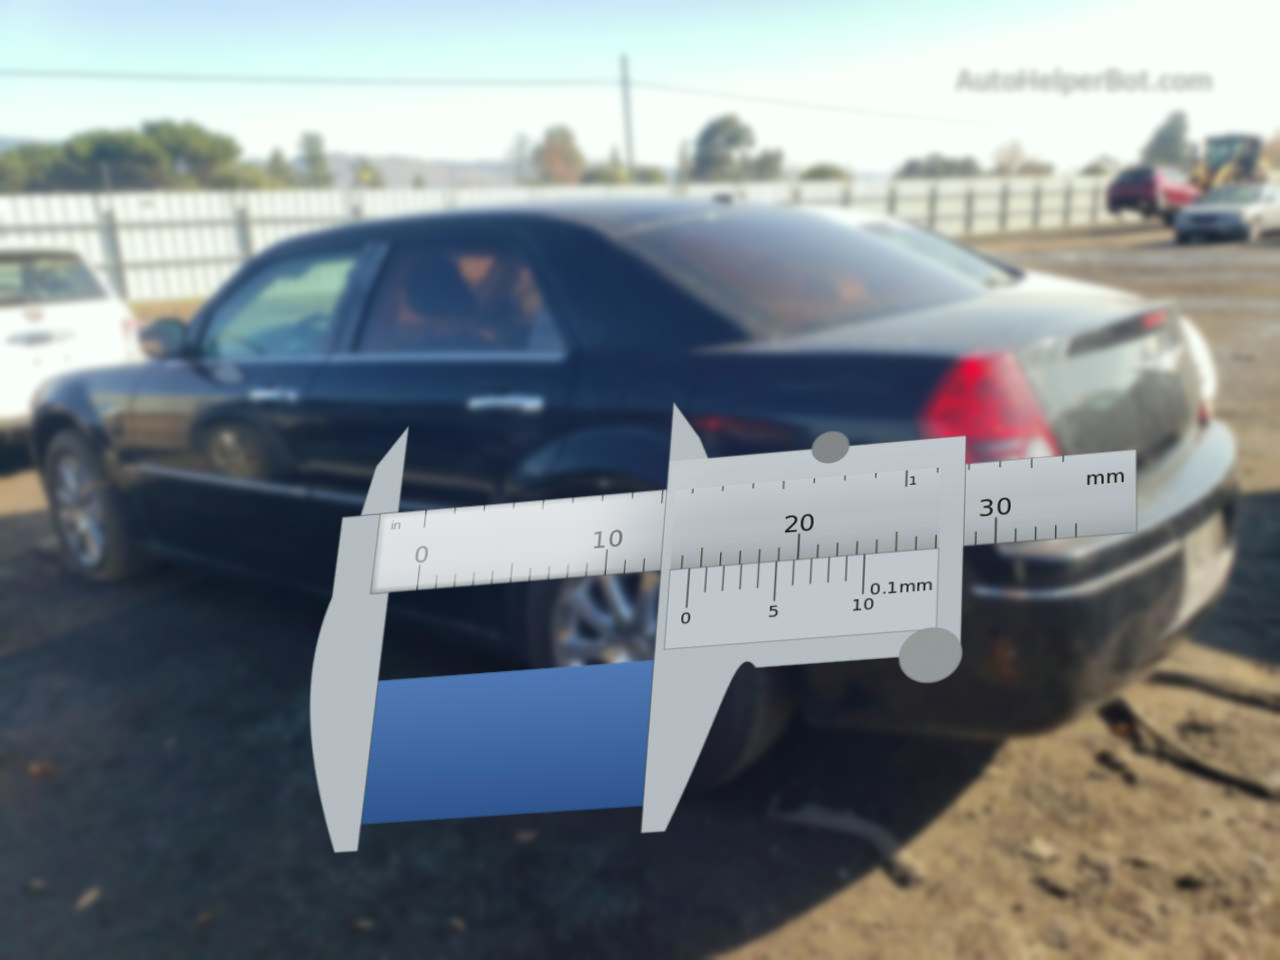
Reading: 14.4 mm
